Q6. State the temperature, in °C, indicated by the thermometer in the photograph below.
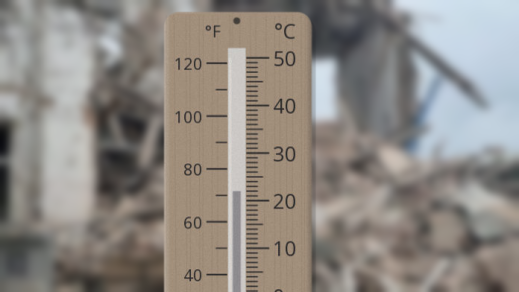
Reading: 22 °C
